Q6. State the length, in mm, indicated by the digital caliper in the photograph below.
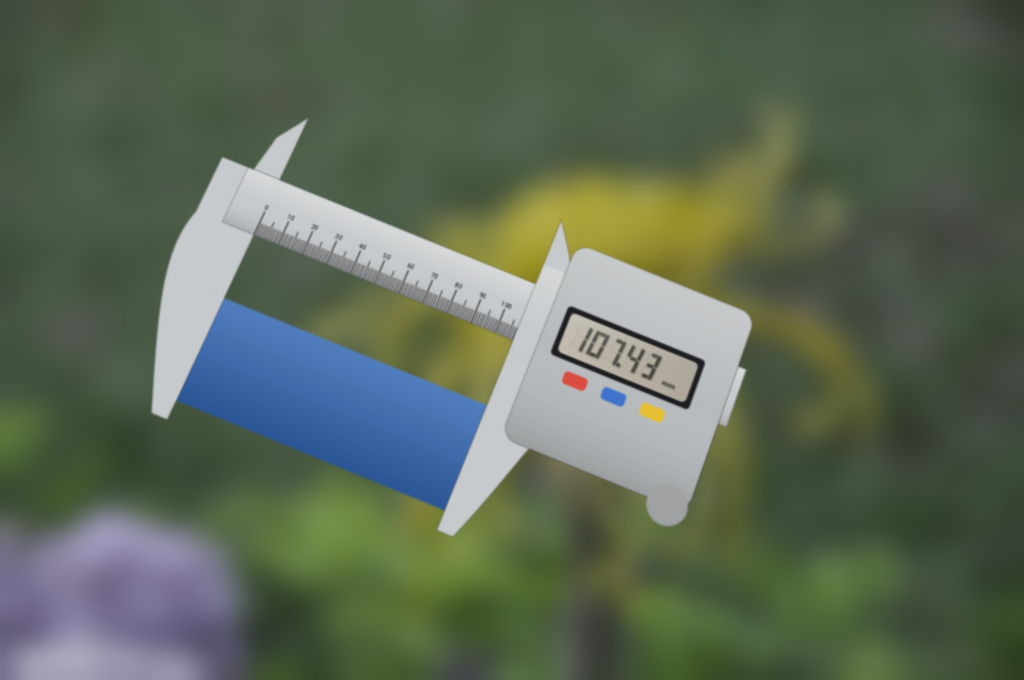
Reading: 107.43 mm
